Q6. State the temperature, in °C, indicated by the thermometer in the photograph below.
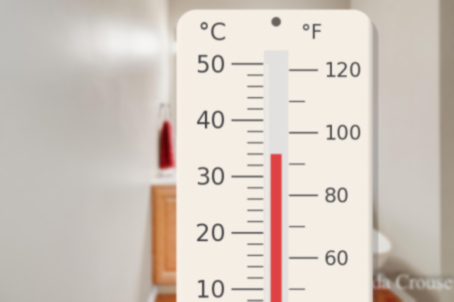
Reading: 34 °C
